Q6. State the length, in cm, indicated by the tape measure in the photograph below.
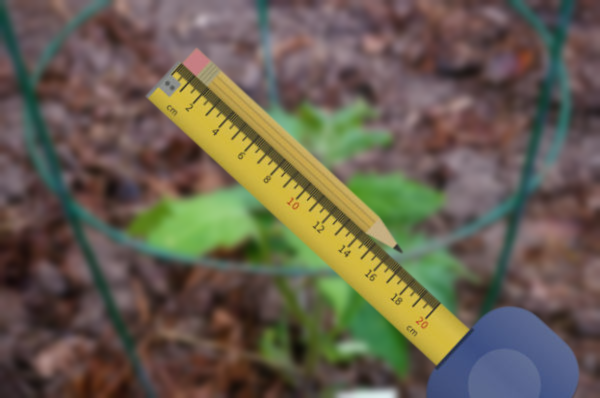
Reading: 16.5 cm
